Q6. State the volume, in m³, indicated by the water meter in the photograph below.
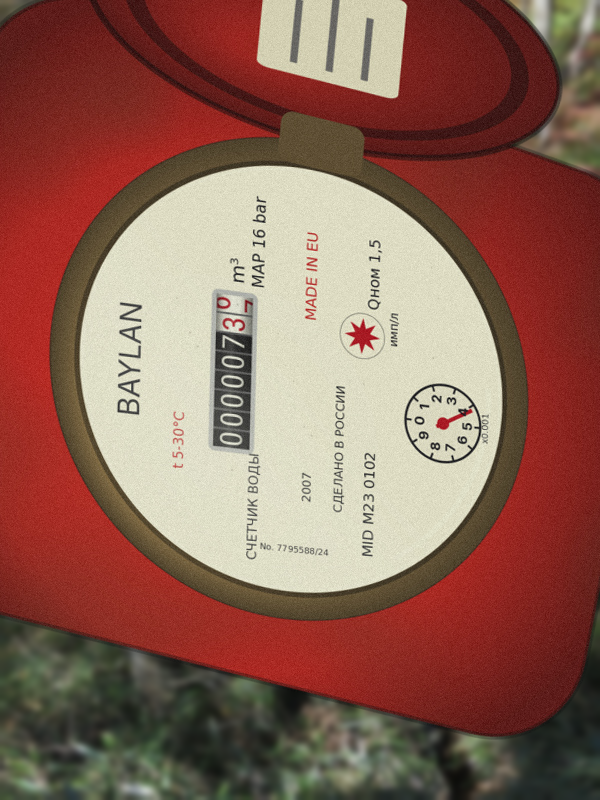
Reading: 7.364 m³
